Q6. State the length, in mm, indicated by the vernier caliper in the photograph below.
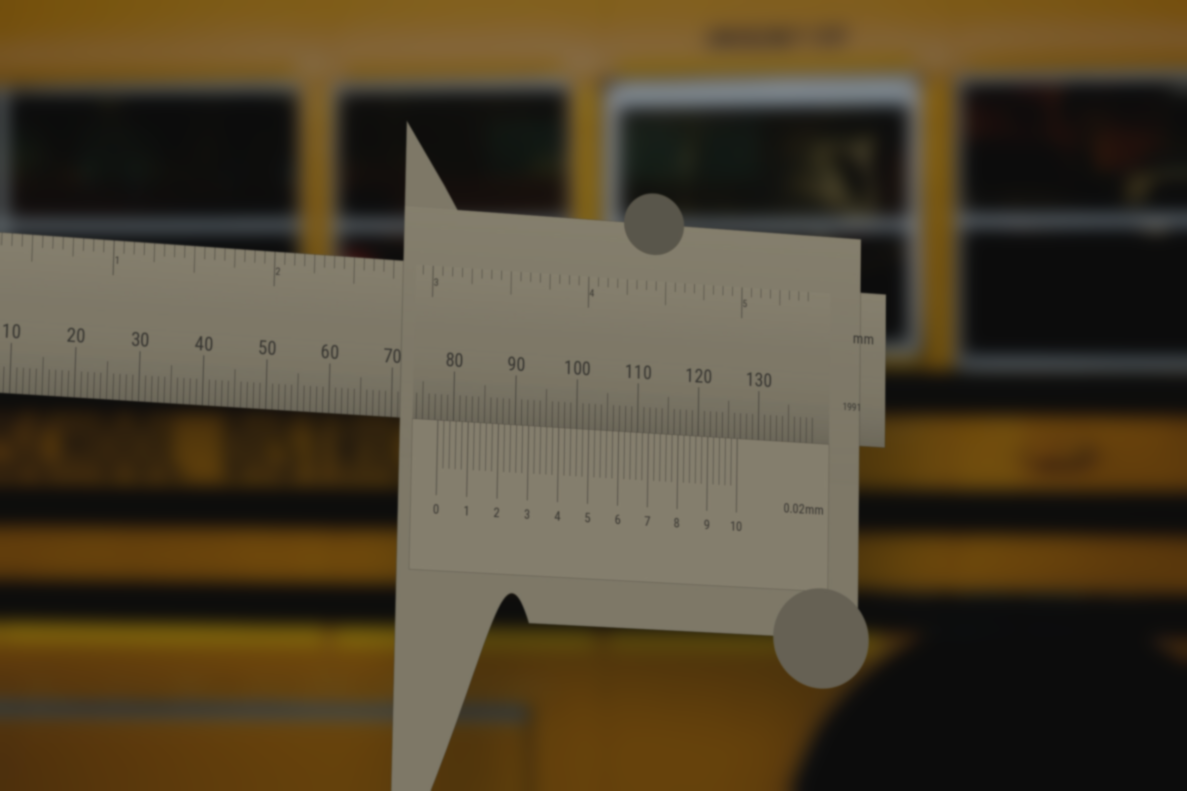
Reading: 77.5 mm
